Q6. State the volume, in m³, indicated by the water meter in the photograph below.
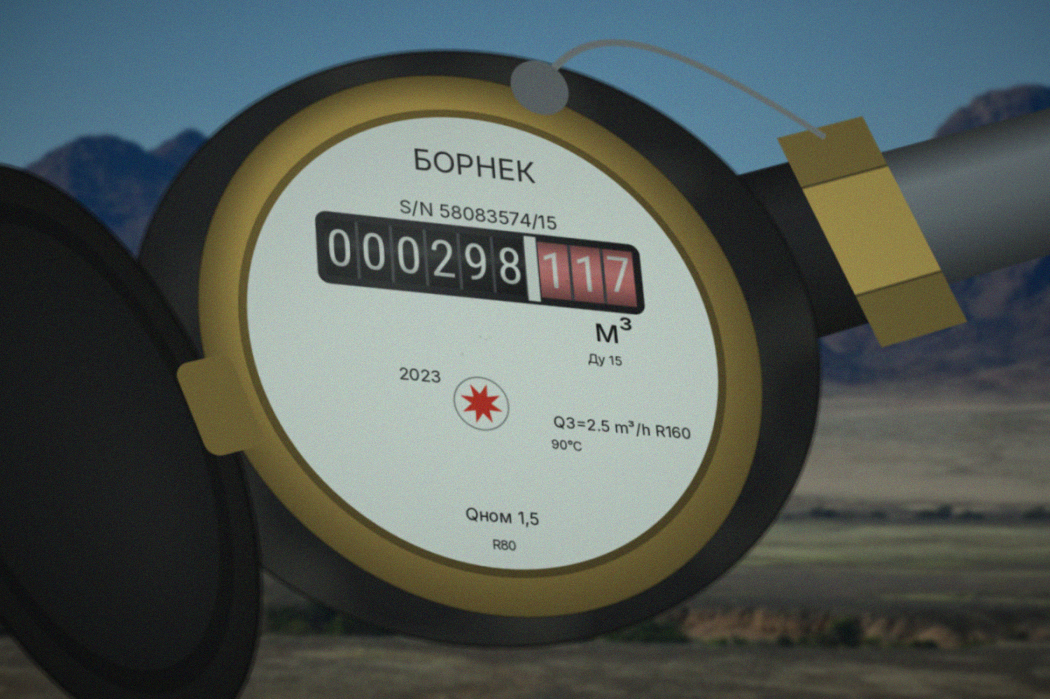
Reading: 298.117 m³
